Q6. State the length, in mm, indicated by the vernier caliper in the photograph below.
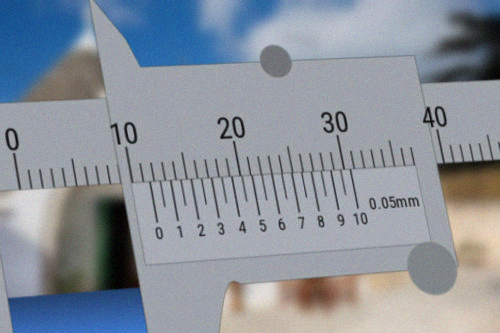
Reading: 11.6 mm
